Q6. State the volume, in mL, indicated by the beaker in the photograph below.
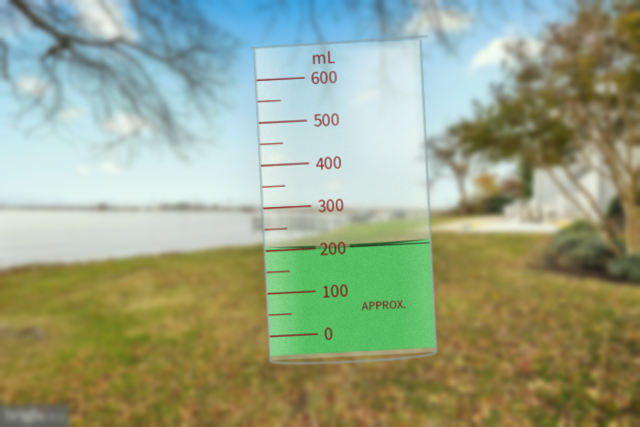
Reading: 200 mL
